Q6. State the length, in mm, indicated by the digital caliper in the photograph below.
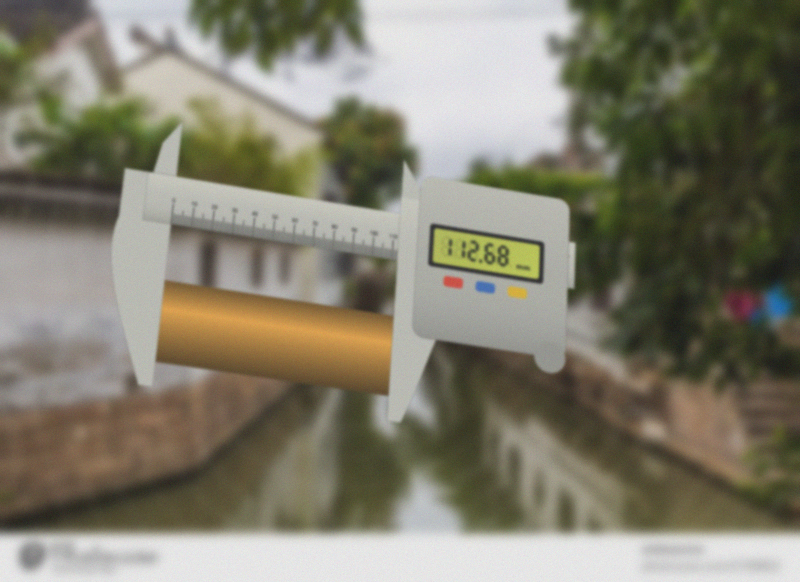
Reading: 112.68 mm
